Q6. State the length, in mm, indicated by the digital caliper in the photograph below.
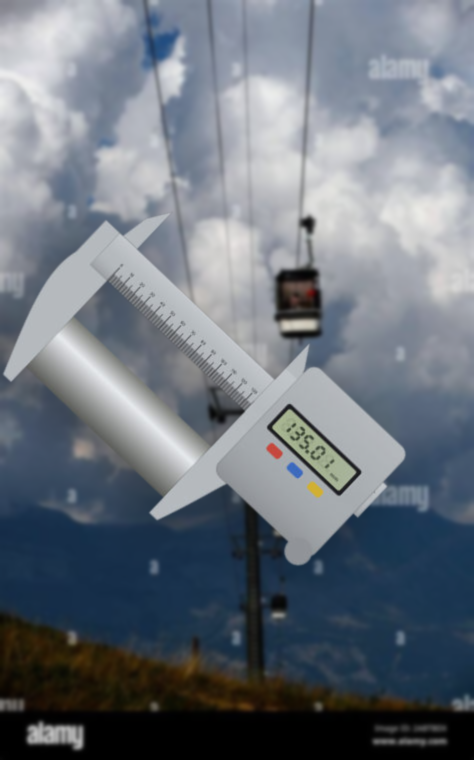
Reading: 135.01 mm
